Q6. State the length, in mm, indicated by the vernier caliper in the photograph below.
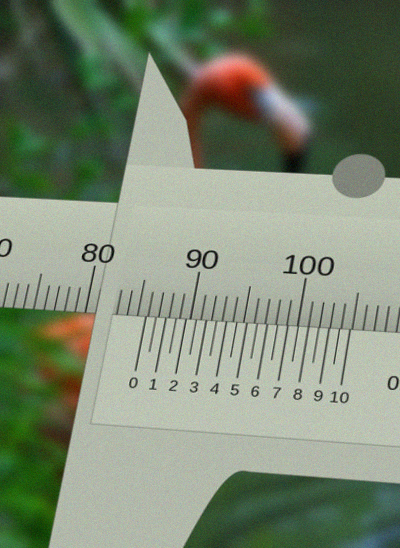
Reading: 85.8 mm
